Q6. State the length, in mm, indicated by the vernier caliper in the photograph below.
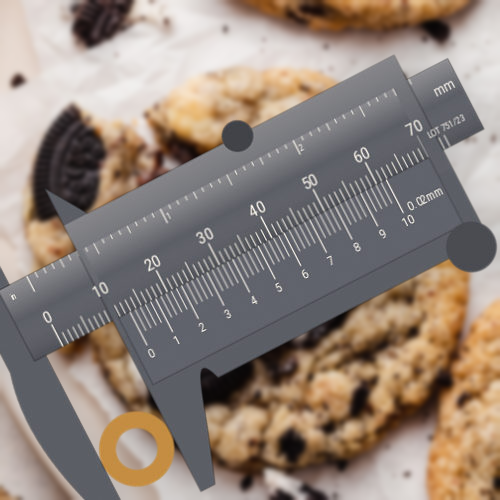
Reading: 12.8 mm
